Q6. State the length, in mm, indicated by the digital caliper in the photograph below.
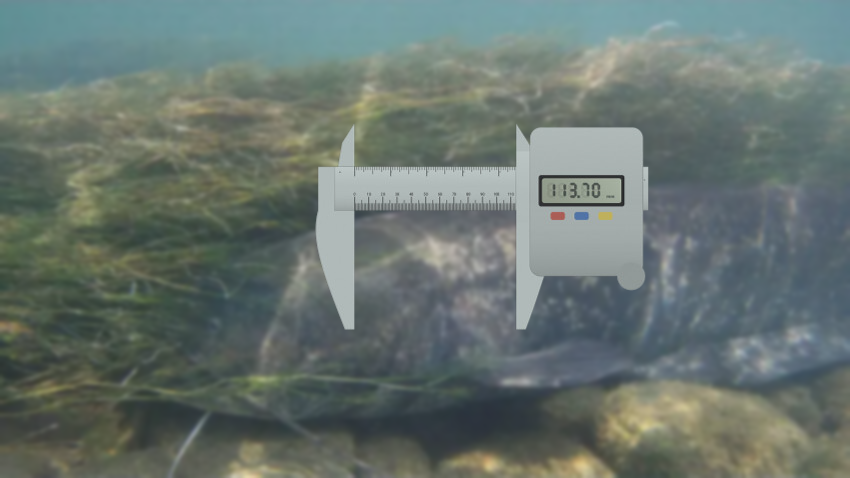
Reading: 113.70 mm
